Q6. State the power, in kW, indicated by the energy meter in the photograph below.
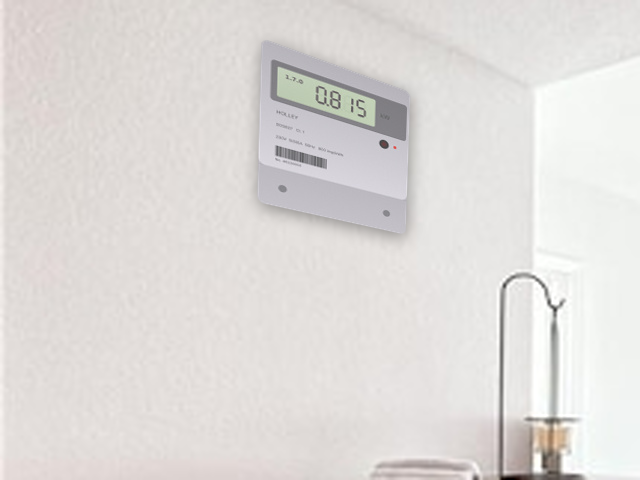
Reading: 0.815 kW
